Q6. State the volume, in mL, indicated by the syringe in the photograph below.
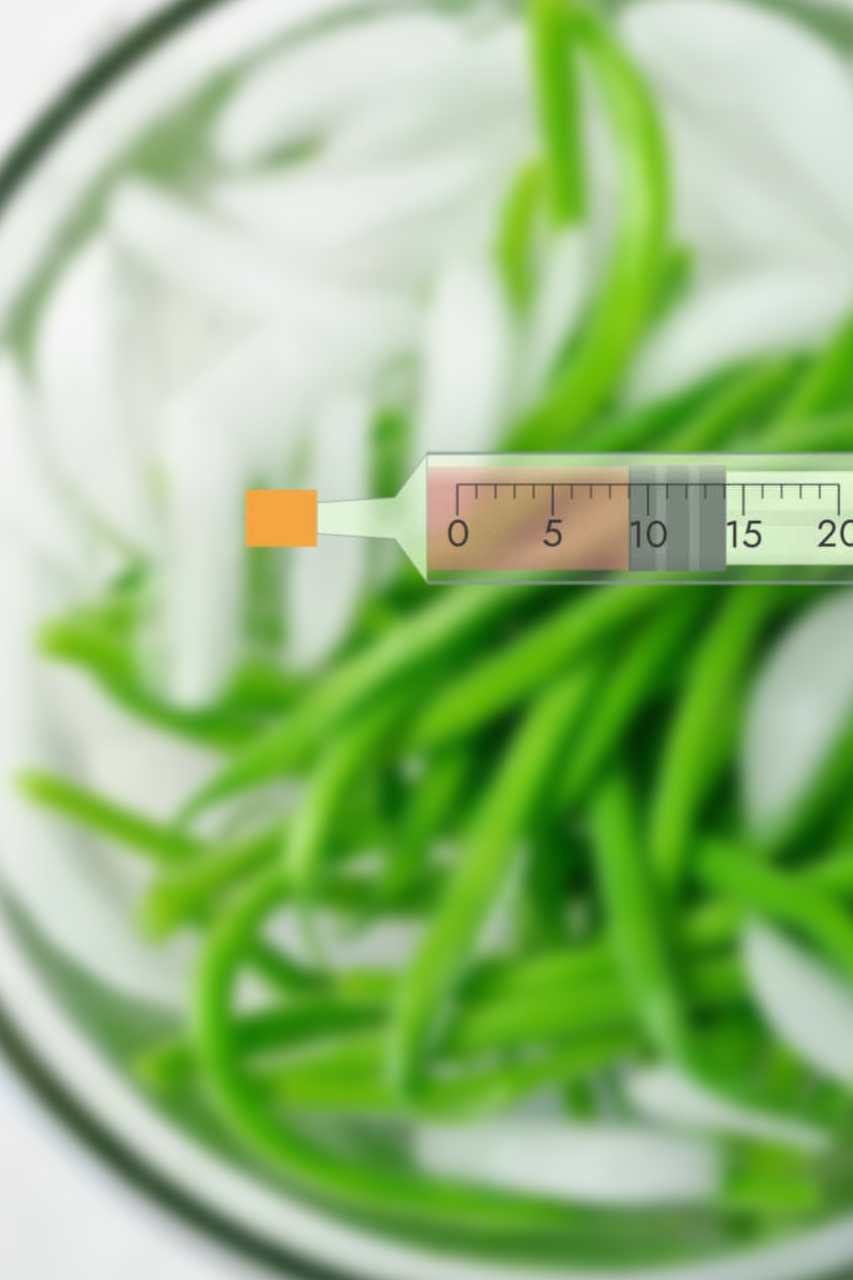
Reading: 9 mL
